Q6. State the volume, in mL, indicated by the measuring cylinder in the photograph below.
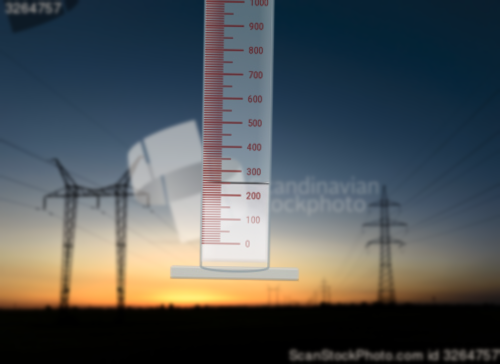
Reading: 250 mL
